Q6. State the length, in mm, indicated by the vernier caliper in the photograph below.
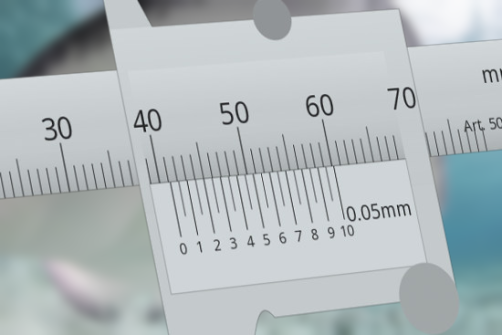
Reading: 41.2 mm
